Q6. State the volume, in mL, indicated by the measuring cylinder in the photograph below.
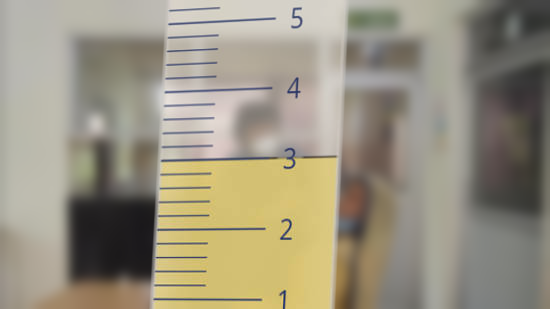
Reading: 3 mL
